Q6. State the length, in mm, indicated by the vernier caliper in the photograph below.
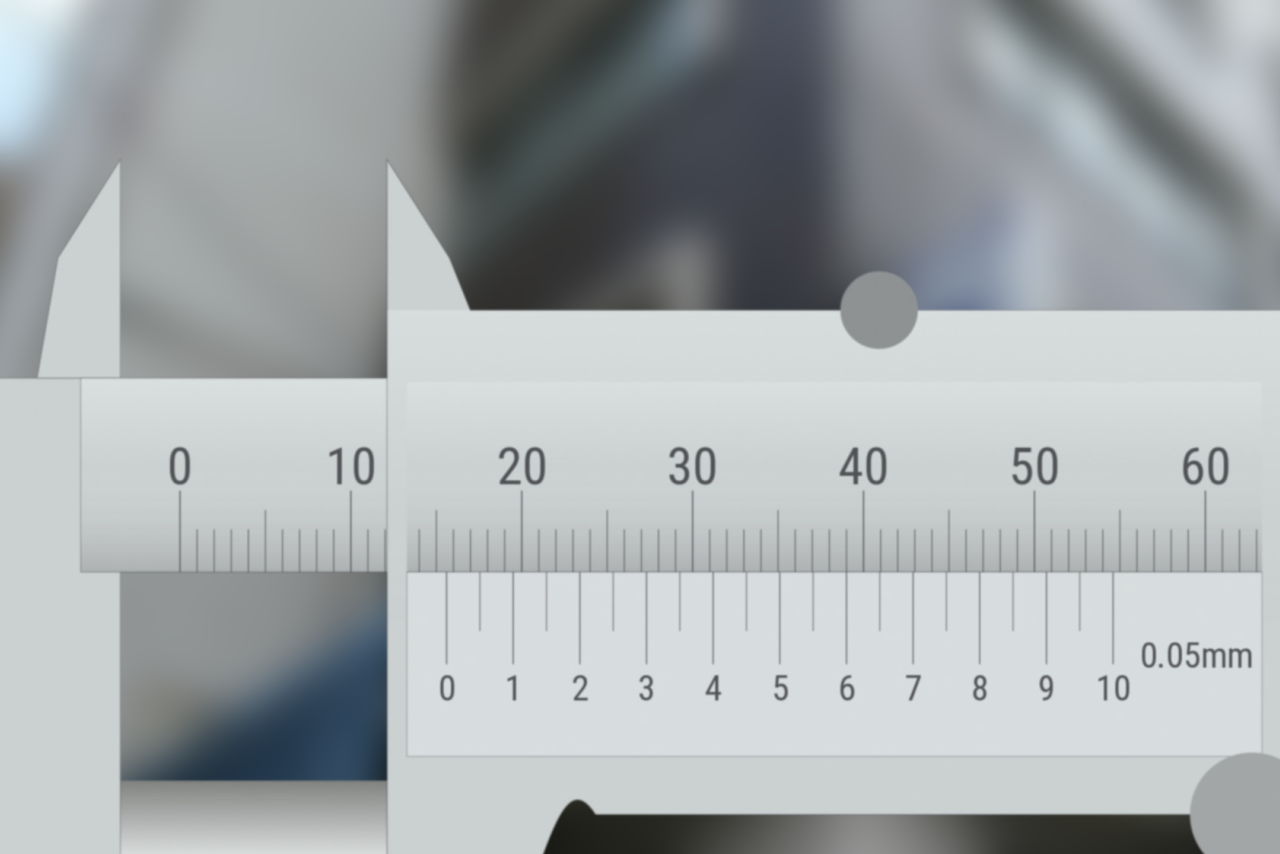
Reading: 15.6 mm
